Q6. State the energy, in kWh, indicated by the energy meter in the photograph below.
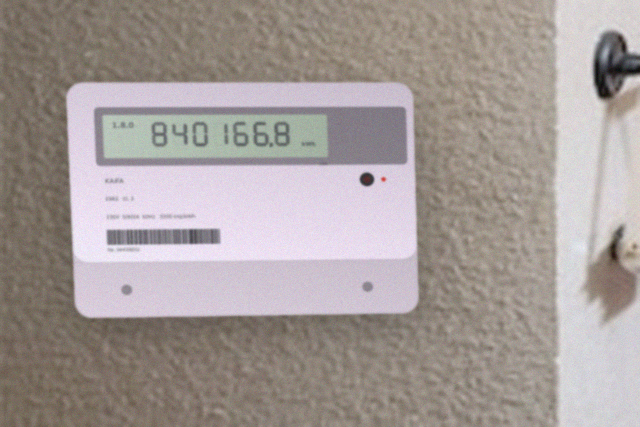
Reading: 840166.8 kWh
